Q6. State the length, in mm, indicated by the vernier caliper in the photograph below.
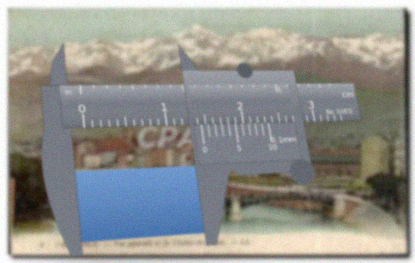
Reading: 14.4 mm
